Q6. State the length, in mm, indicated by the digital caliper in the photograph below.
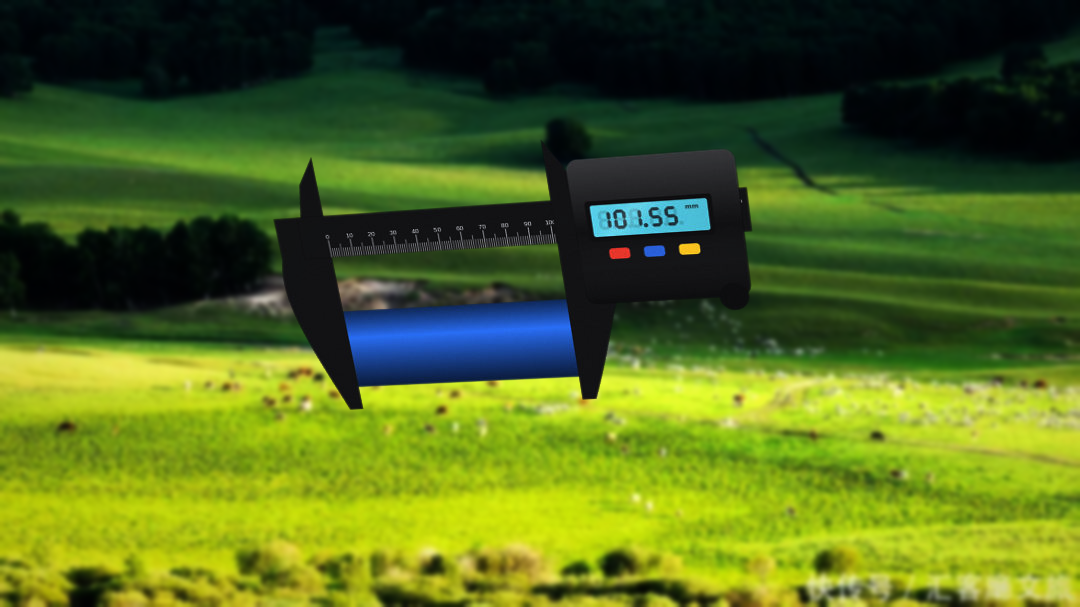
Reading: 101.55 mm
